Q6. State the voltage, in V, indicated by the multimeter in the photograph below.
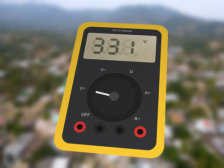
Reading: 331 V
